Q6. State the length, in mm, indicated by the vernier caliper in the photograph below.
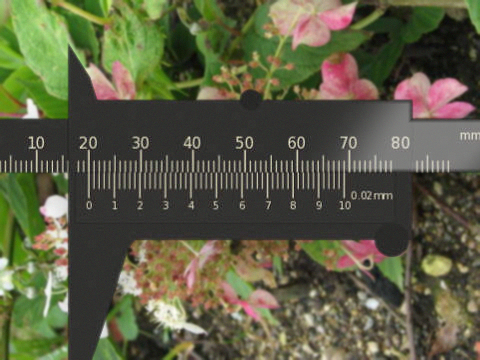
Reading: 20.0 mm
